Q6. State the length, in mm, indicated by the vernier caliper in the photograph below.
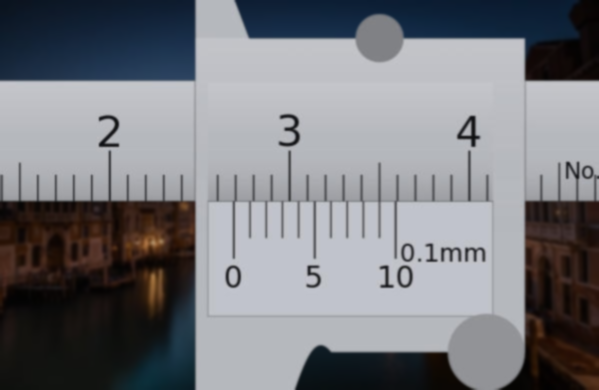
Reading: 26.9 mm
